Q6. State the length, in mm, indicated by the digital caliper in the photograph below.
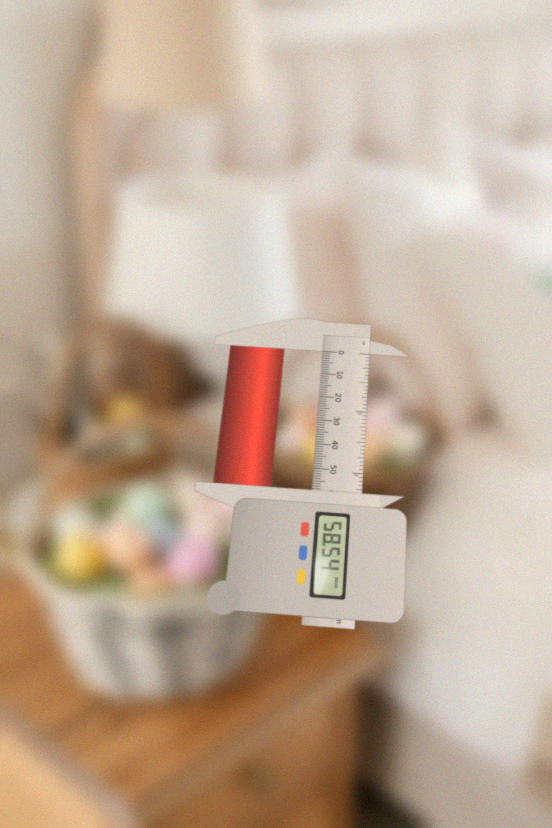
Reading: 58.54 mm
